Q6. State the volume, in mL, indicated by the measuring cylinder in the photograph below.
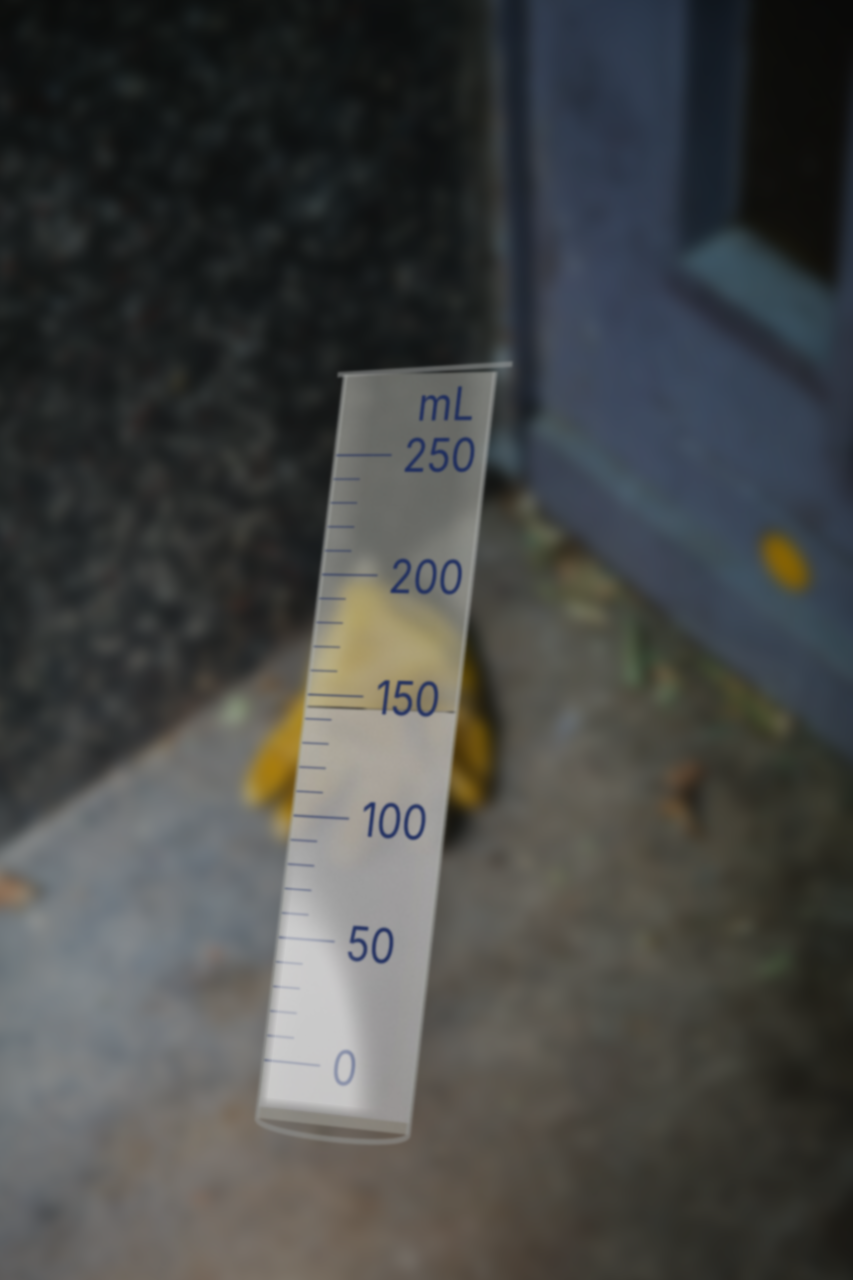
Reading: 145 mL
